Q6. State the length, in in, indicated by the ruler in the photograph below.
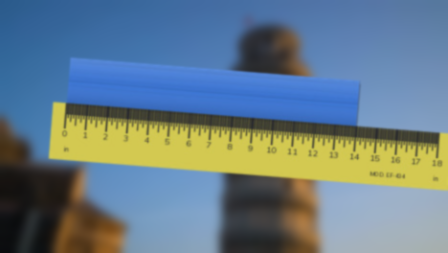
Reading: 14 in
